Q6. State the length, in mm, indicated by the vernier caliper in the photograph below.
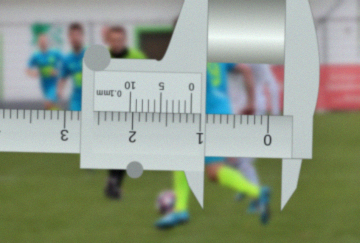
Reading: 11.4 mm
